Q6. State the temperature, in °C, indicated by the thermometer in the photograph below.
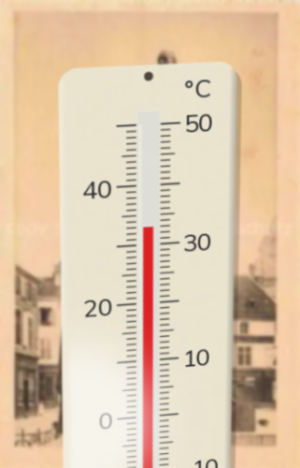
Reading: 33 °C
